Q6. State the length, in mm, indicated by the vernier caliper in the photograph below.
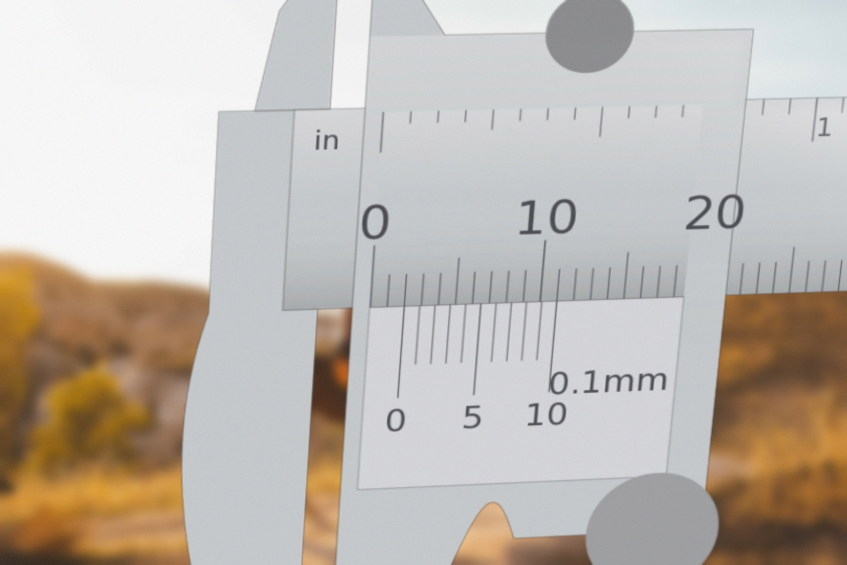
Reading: 2.0 mm
